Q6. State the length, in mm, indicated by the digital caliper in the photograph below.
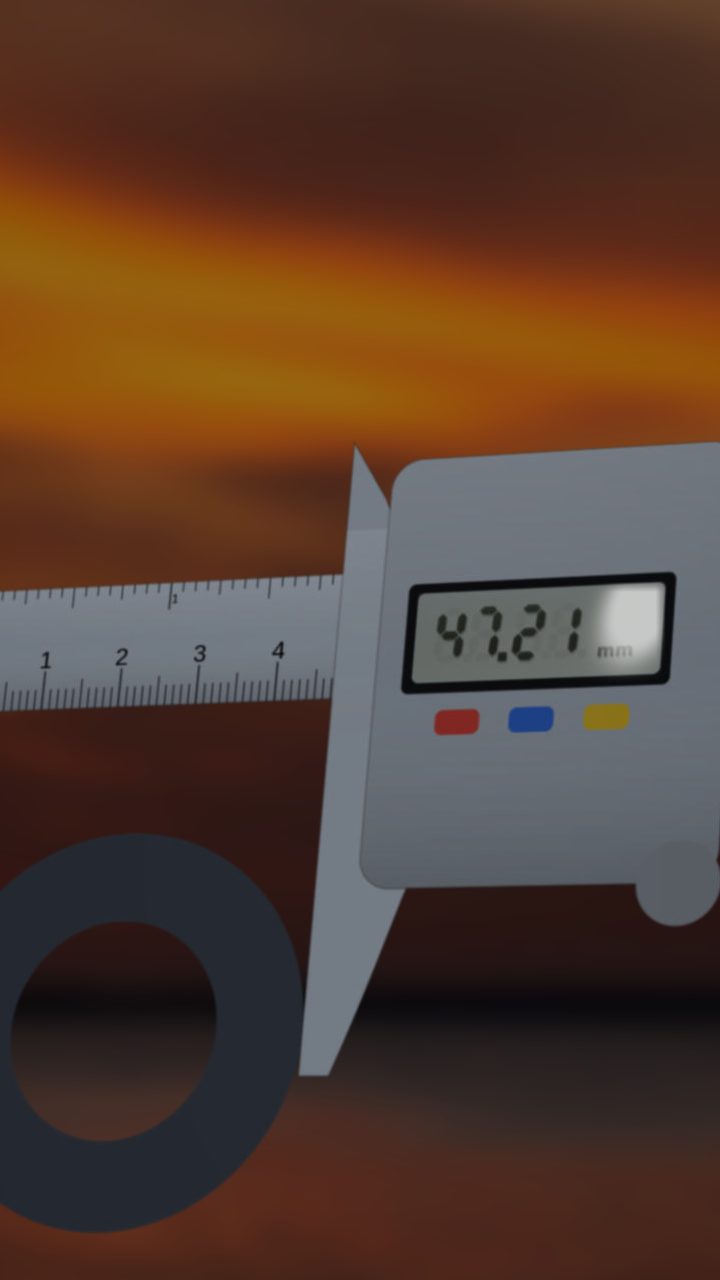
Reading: 47.21 mm
